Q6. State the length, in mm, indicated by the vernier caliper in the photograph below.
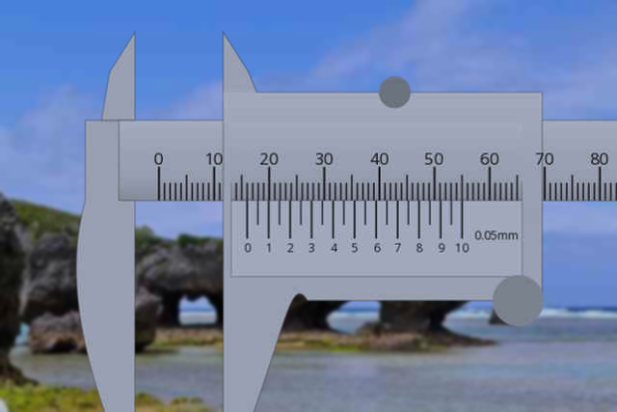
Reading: 16.0 mm
